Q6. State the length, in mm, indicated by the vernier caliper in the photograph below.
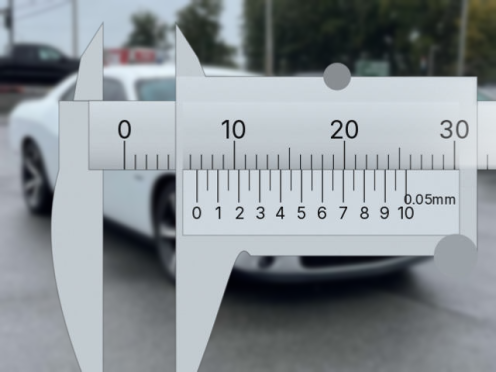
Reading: 6.6 mm
